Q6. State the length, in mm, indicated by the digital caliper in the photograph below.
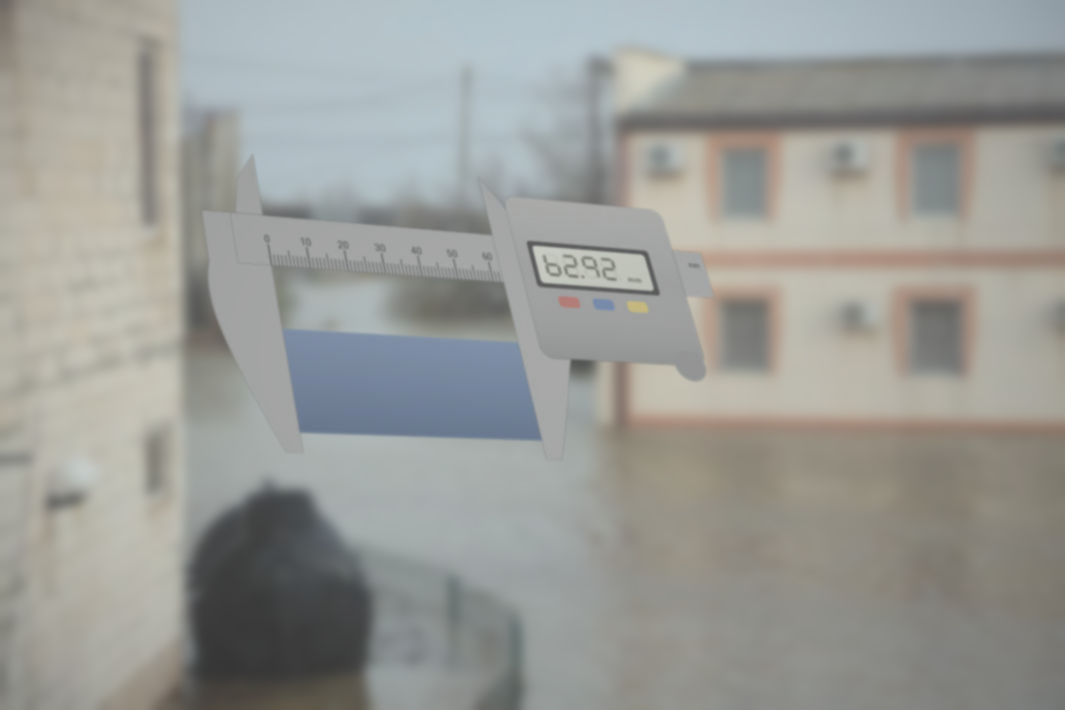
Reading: 62.92 mm
